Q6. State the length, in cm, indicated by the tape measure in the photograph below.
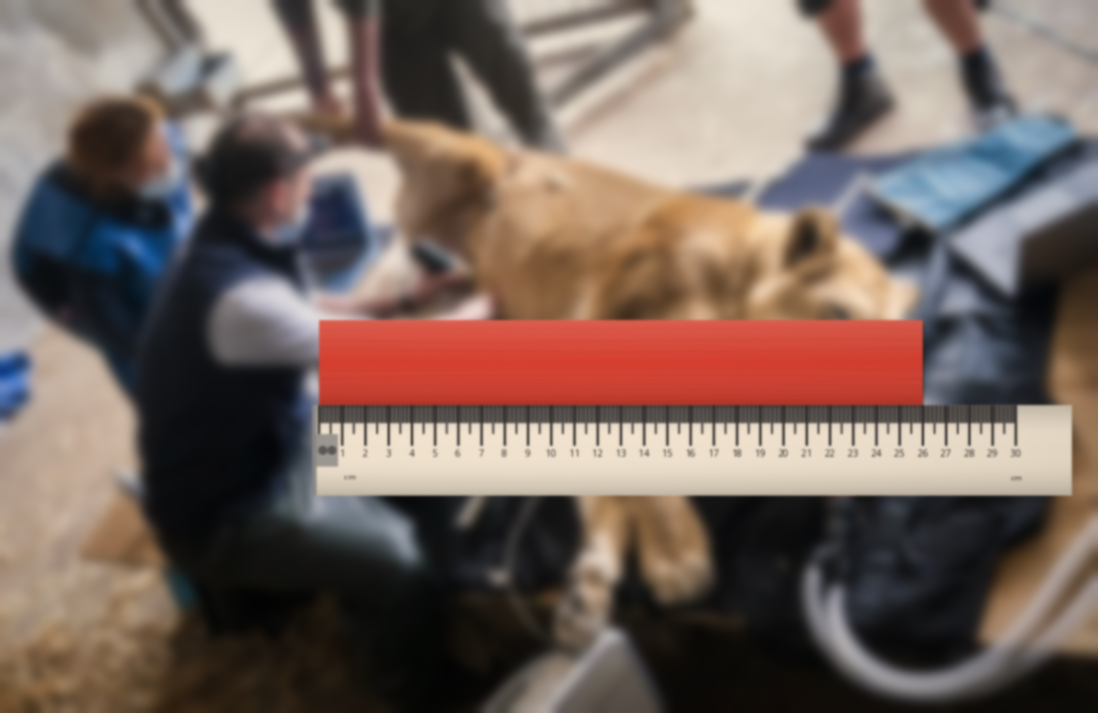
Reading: 26 cm
